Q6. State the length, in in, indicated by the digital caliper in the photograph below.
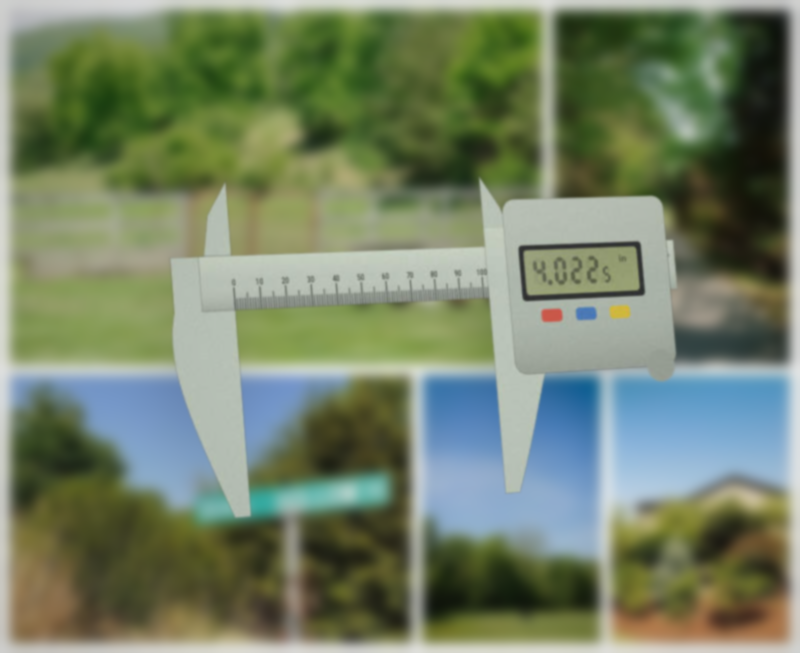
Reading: 4.0225 in
